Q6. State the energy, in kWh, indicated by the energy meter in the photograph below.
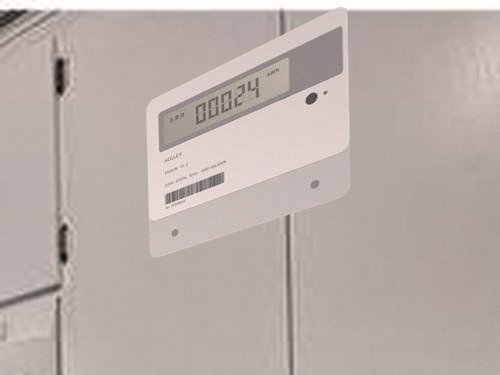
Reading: 24 kWh
